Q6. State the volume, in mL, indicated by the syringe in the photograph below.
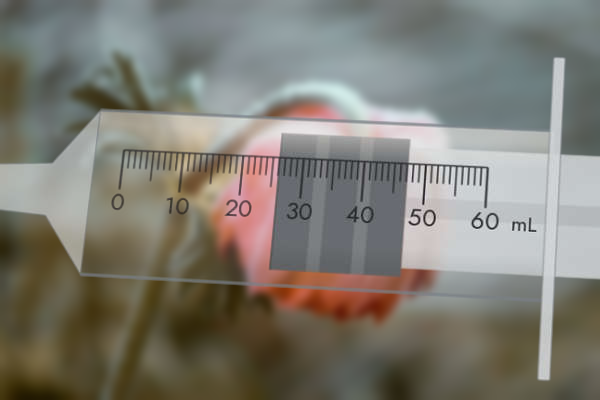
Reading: 26 mL
